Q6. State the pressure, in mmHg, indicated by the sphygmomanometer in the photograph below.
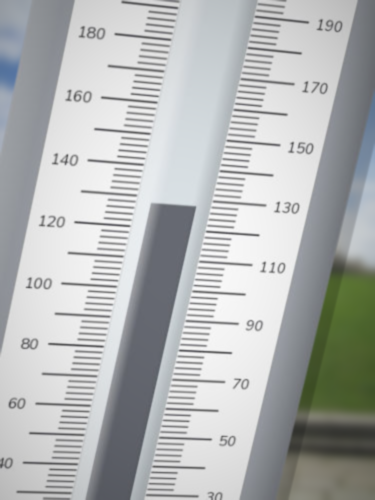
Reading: 128 mmHg
